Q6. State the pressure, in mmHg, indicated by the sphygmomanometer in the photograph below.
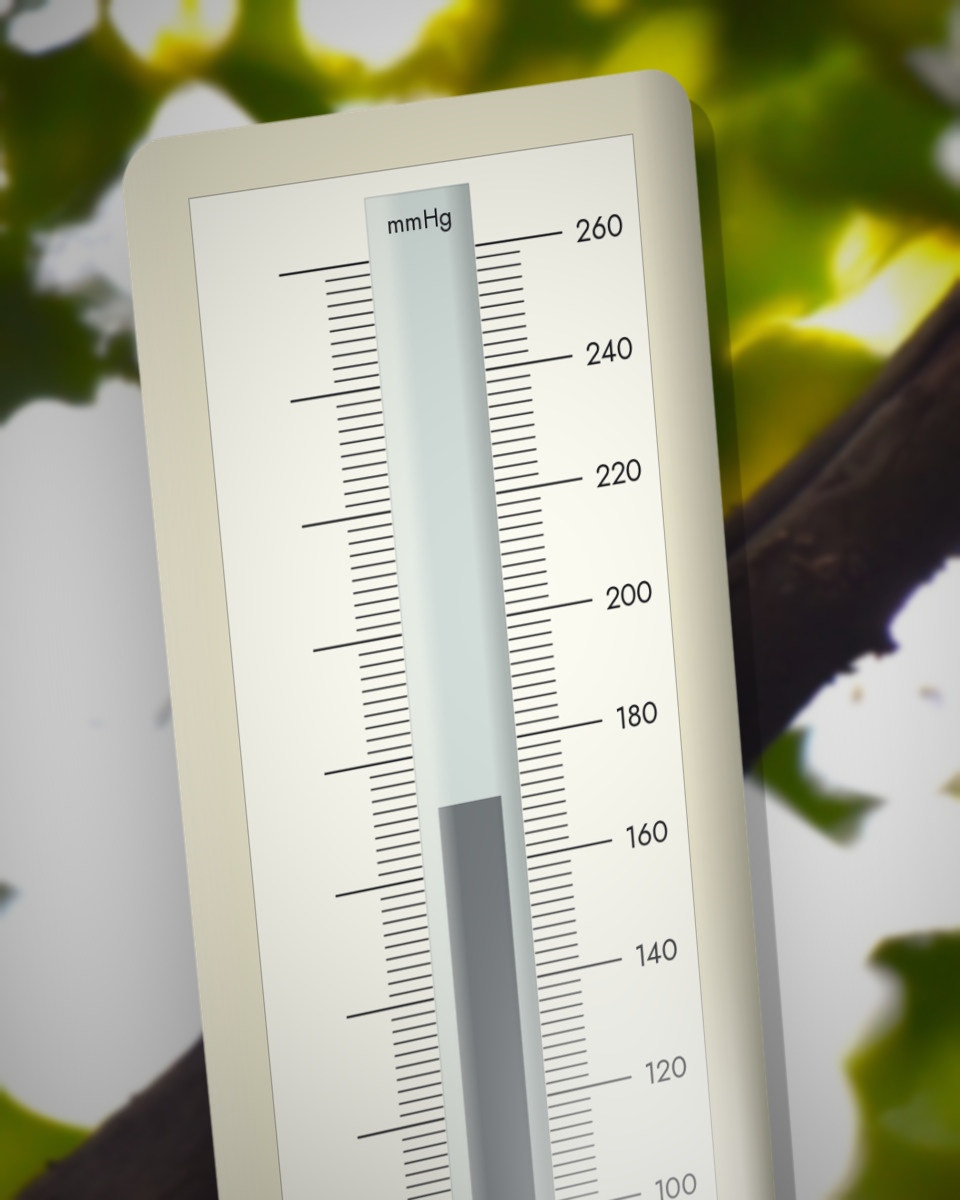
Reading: 171 mmHg
